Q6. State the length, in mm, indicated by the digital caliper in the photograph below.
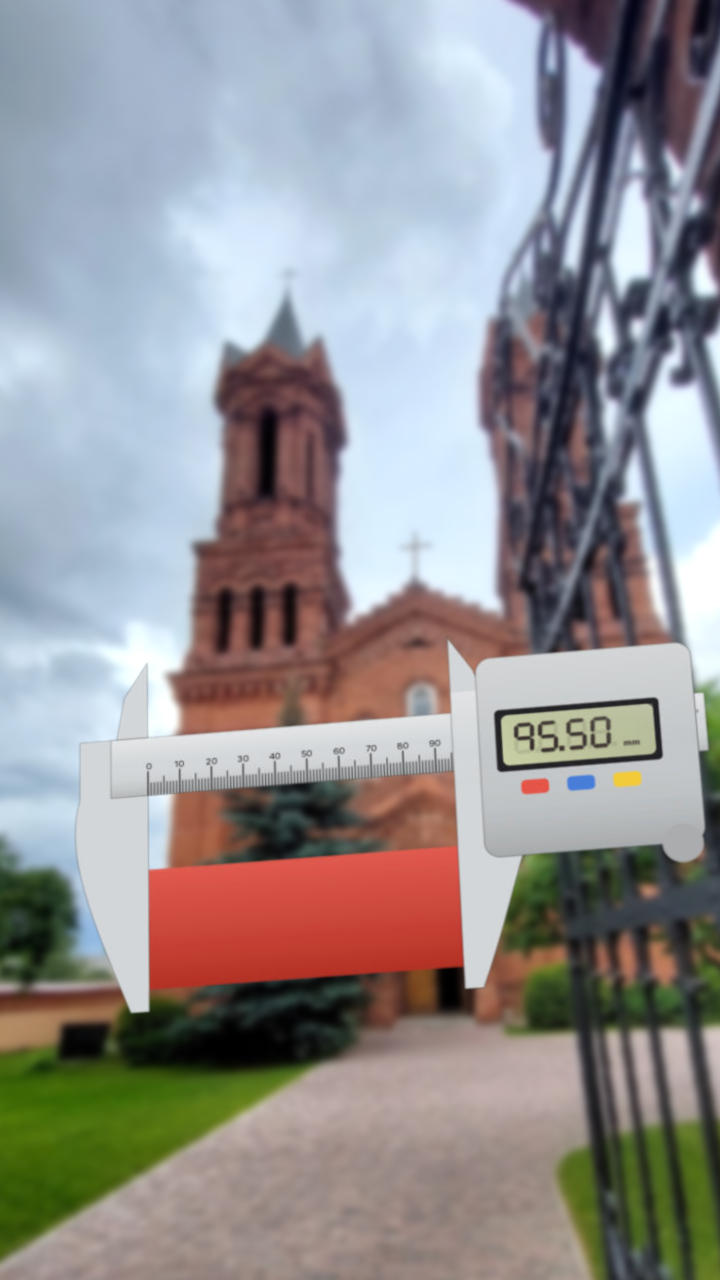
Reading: 95.50 mm
